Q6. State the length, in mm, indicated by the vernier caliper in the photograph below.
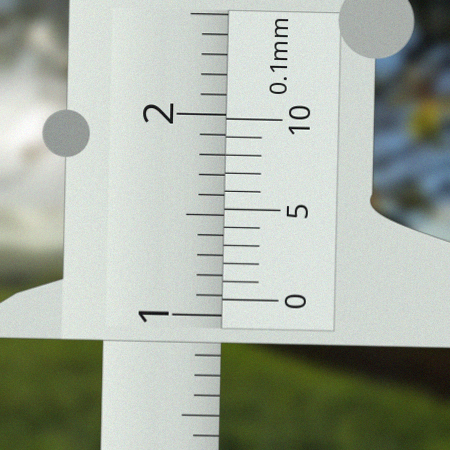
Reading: 10.8 mm
